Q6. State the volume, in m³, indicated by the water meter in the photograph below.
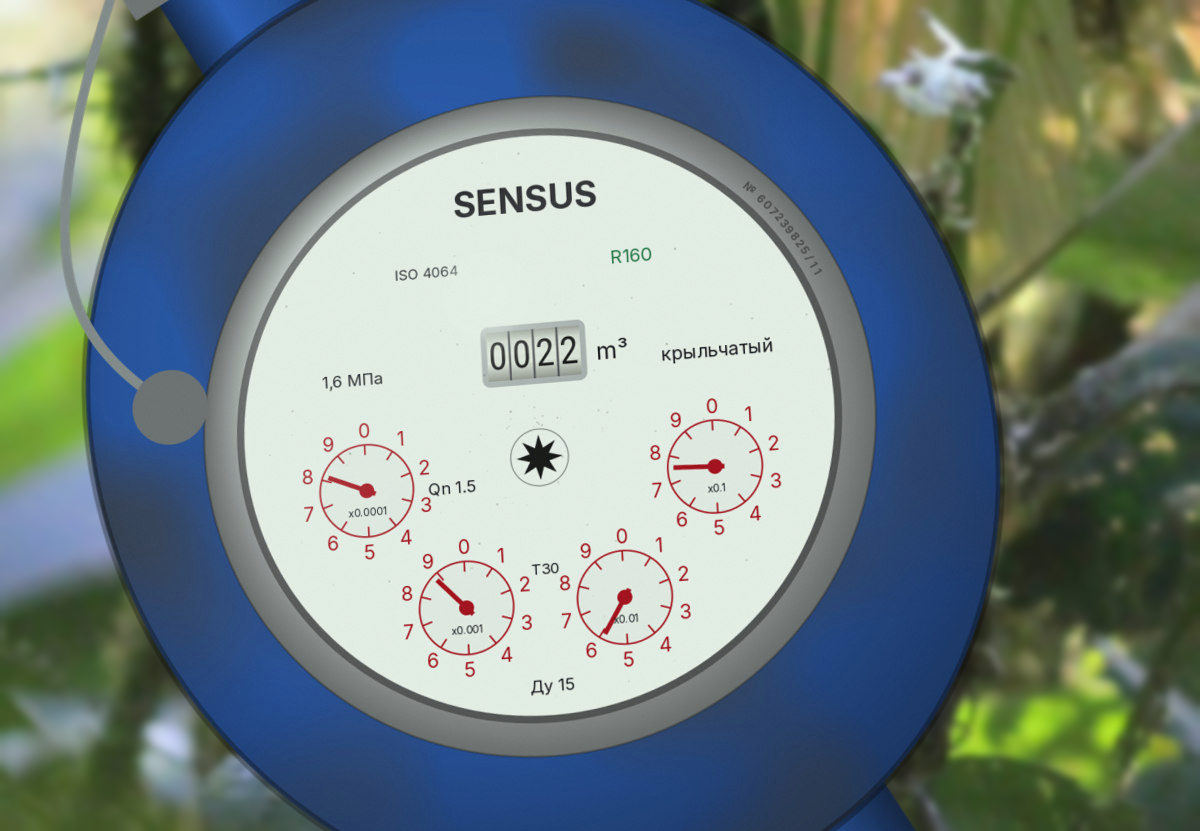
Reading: 22.7588 m³
